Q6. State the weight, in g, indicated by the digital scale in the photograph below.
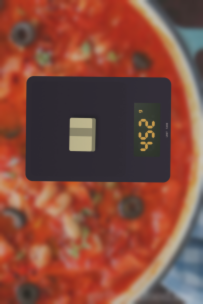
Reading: 452 g
